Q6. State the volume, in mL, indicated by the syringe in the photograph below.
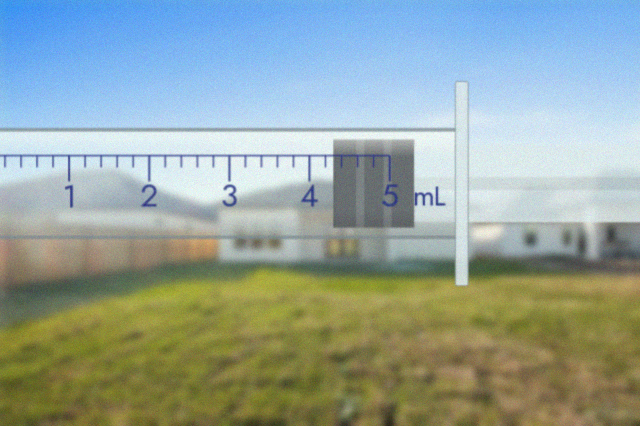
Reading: 4.3 mL
